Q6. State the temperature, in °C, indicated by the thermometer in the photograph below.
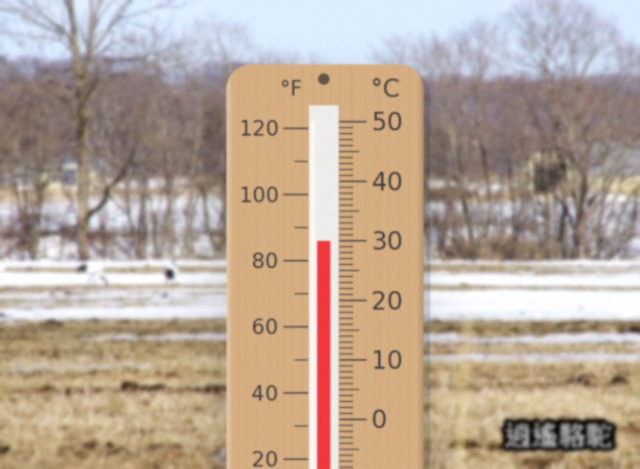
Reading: 30 °C
